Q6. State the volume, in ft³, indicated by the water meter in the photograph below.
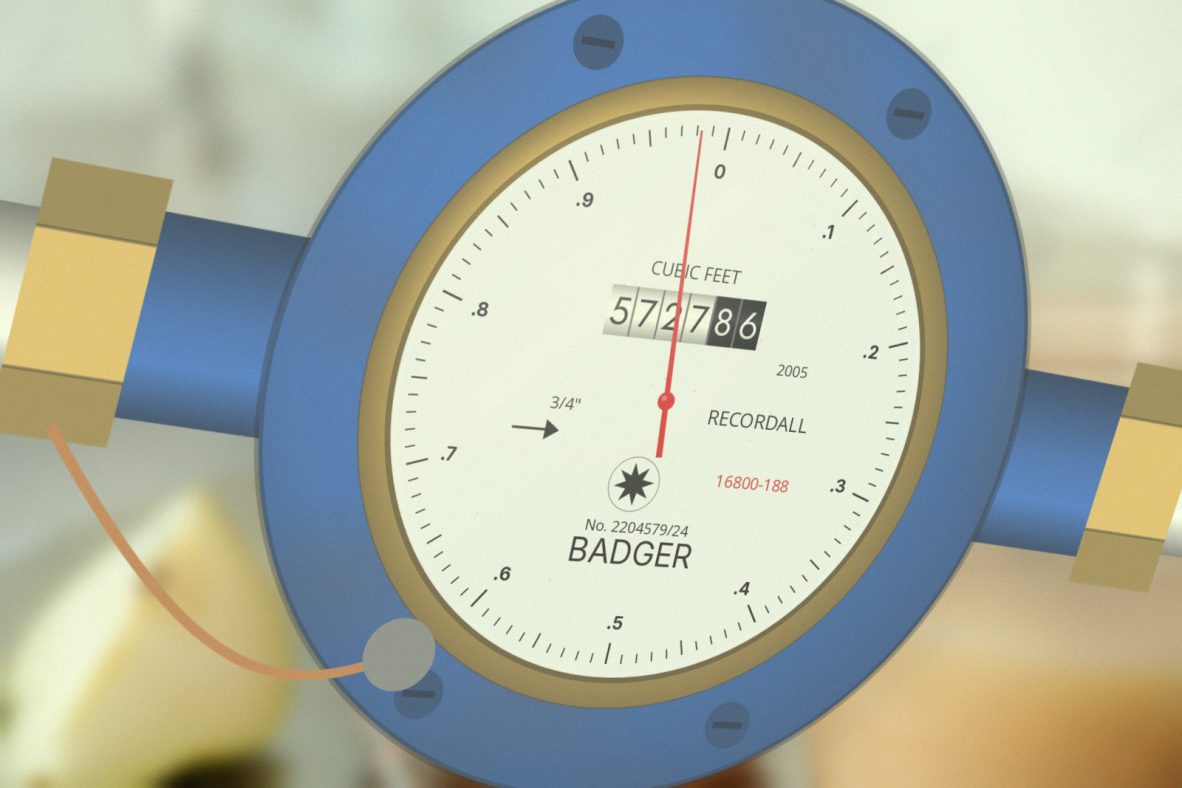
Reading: 572785.98 ft³
